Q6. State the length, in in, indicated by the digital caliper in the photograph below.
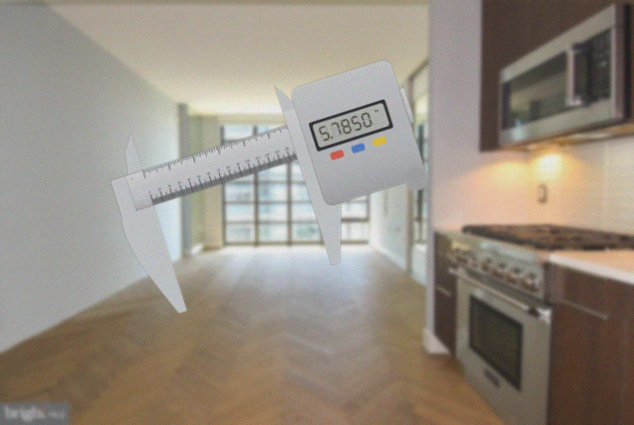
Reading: 5.7850 in
